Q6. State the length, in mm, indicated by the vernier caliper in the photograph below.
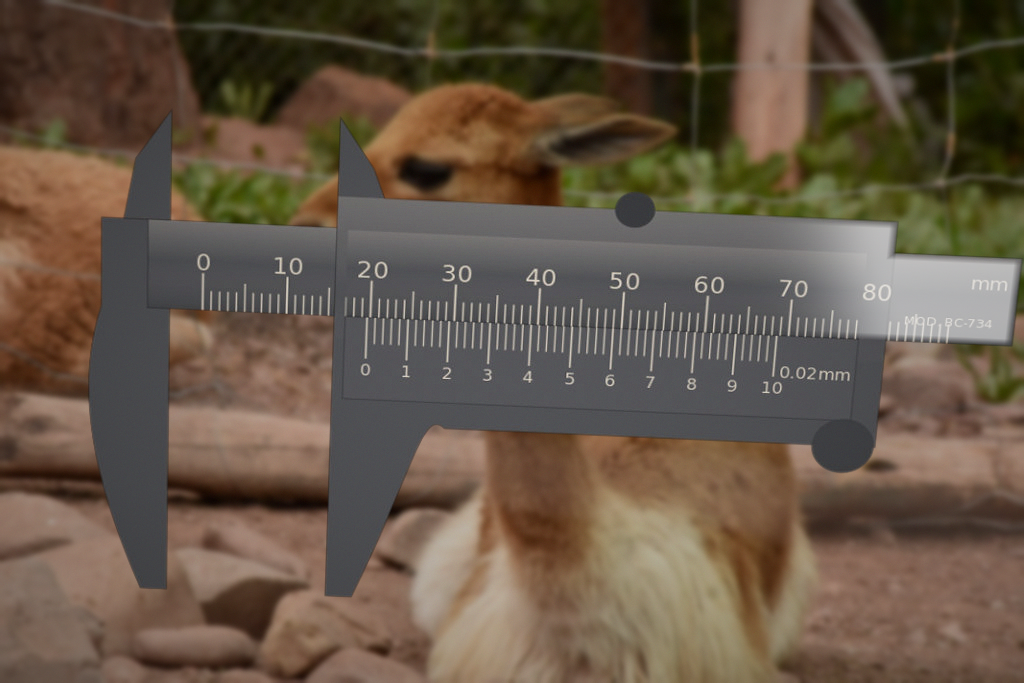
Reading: 19.6 mm
